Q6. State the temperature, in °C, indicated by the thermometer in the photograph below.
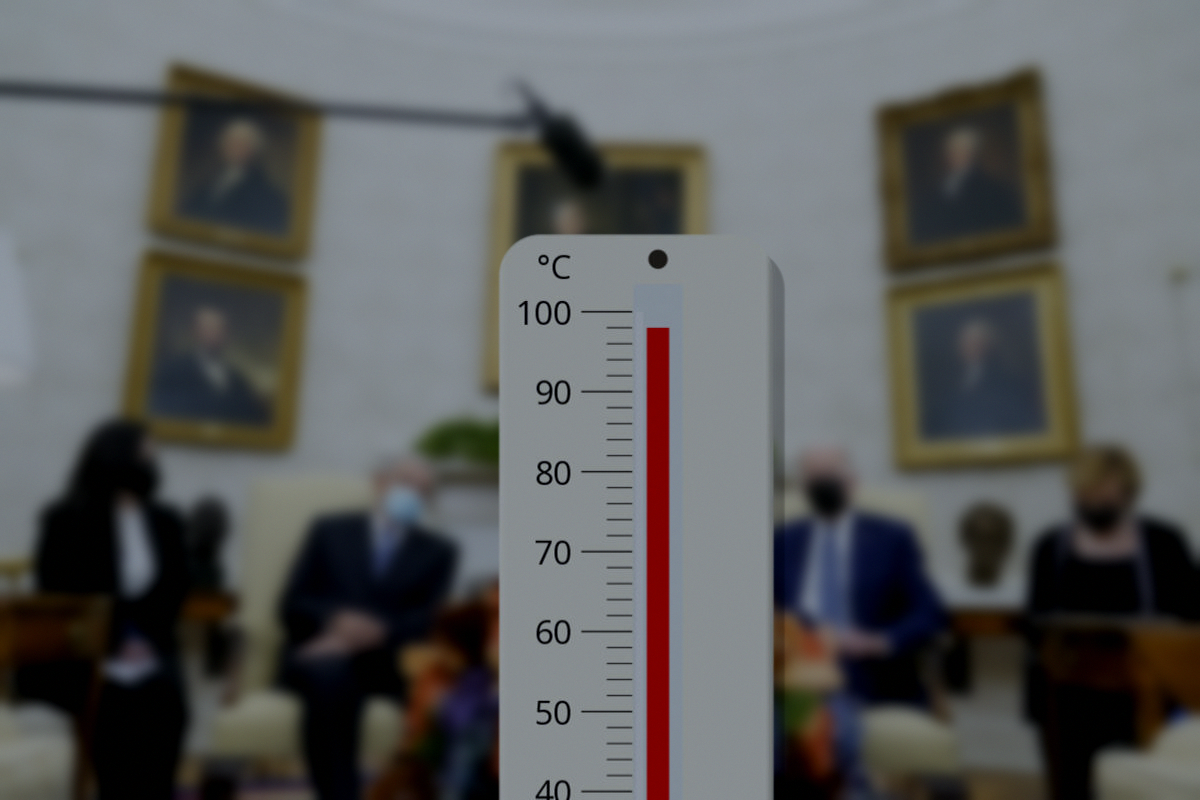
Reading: 98 °C
